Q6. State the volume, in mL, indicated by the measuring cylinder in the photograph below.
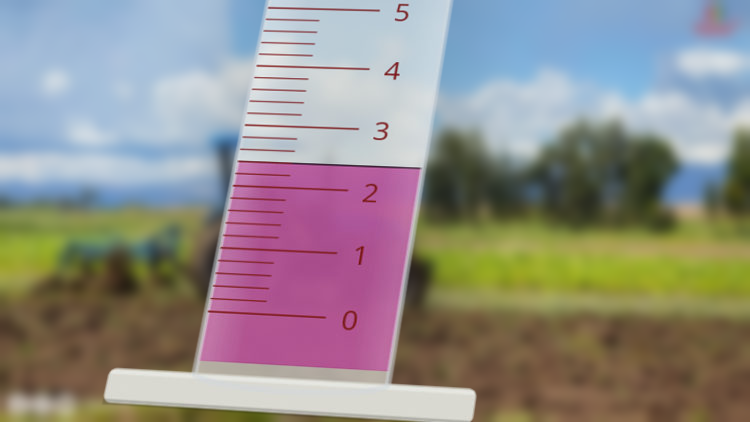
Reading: 2.4 mL
